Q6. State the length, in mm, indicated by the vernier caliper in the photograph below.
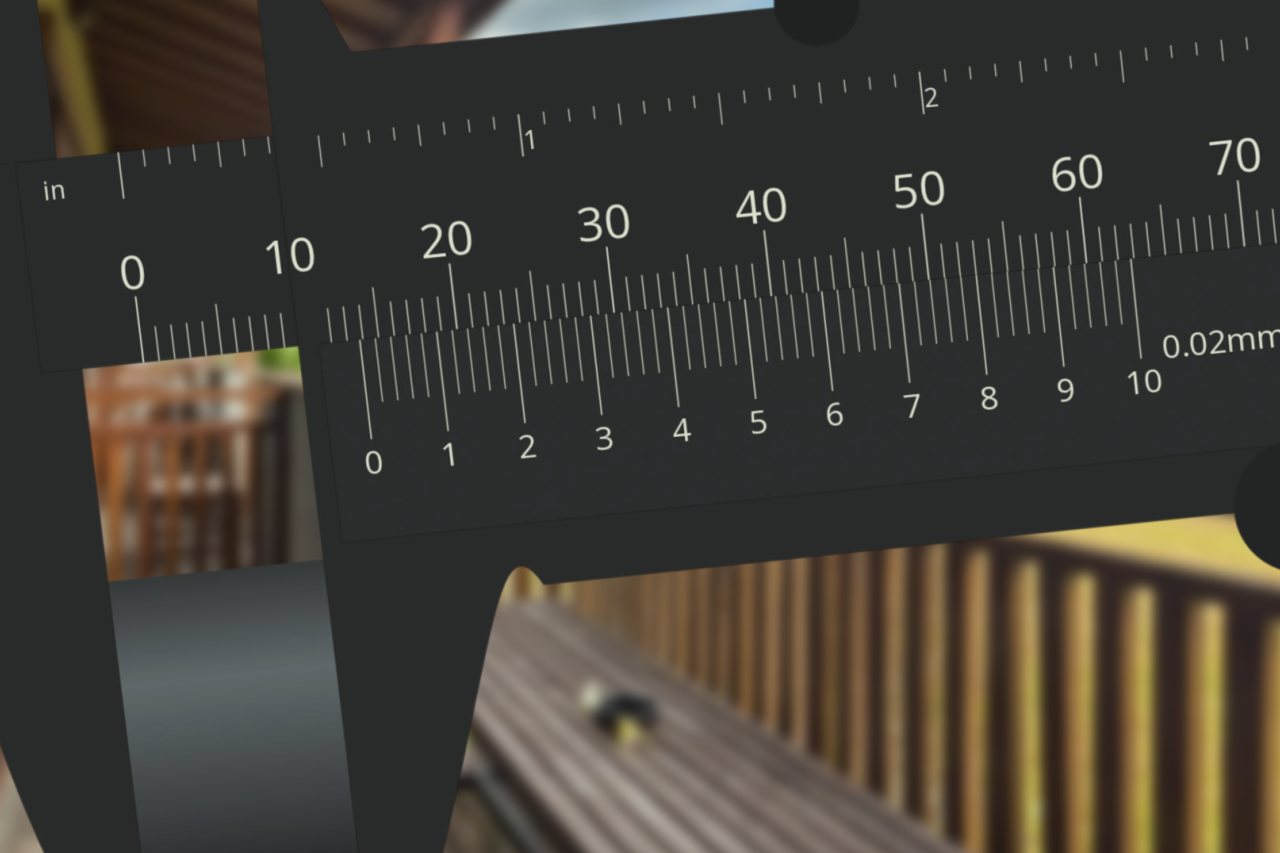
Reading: 13.8 mm
